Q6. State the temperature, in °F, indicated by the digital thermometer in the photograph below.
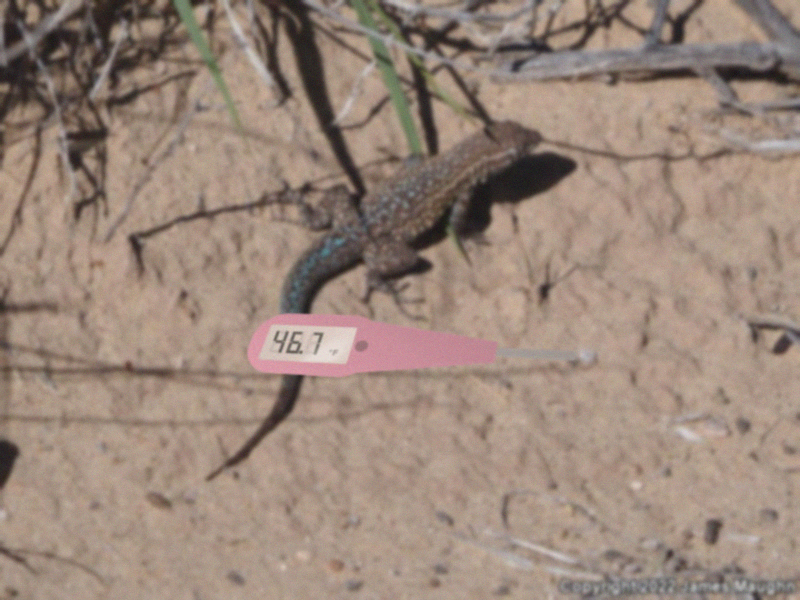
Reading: 46.7 °F
